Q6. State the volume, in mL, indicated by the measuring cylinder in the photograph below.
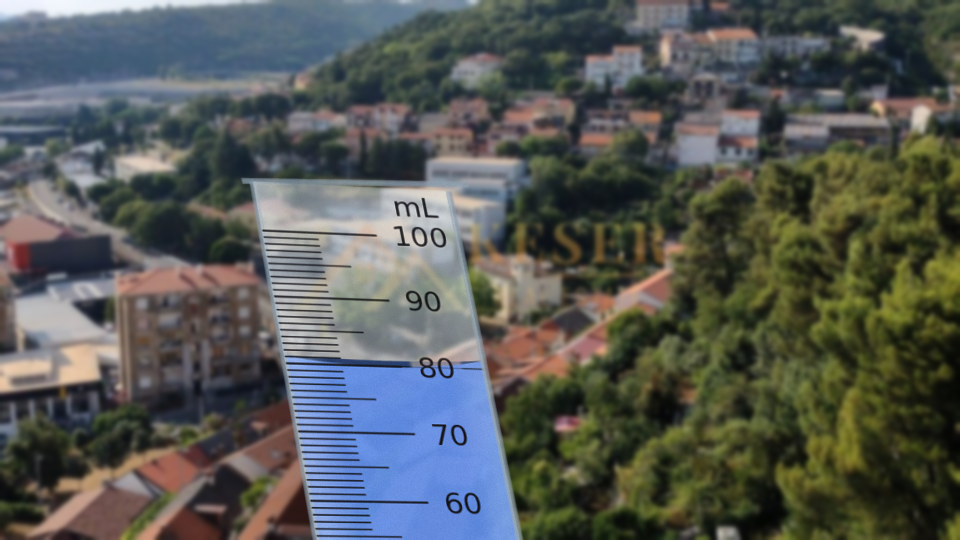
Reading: 80 mL
